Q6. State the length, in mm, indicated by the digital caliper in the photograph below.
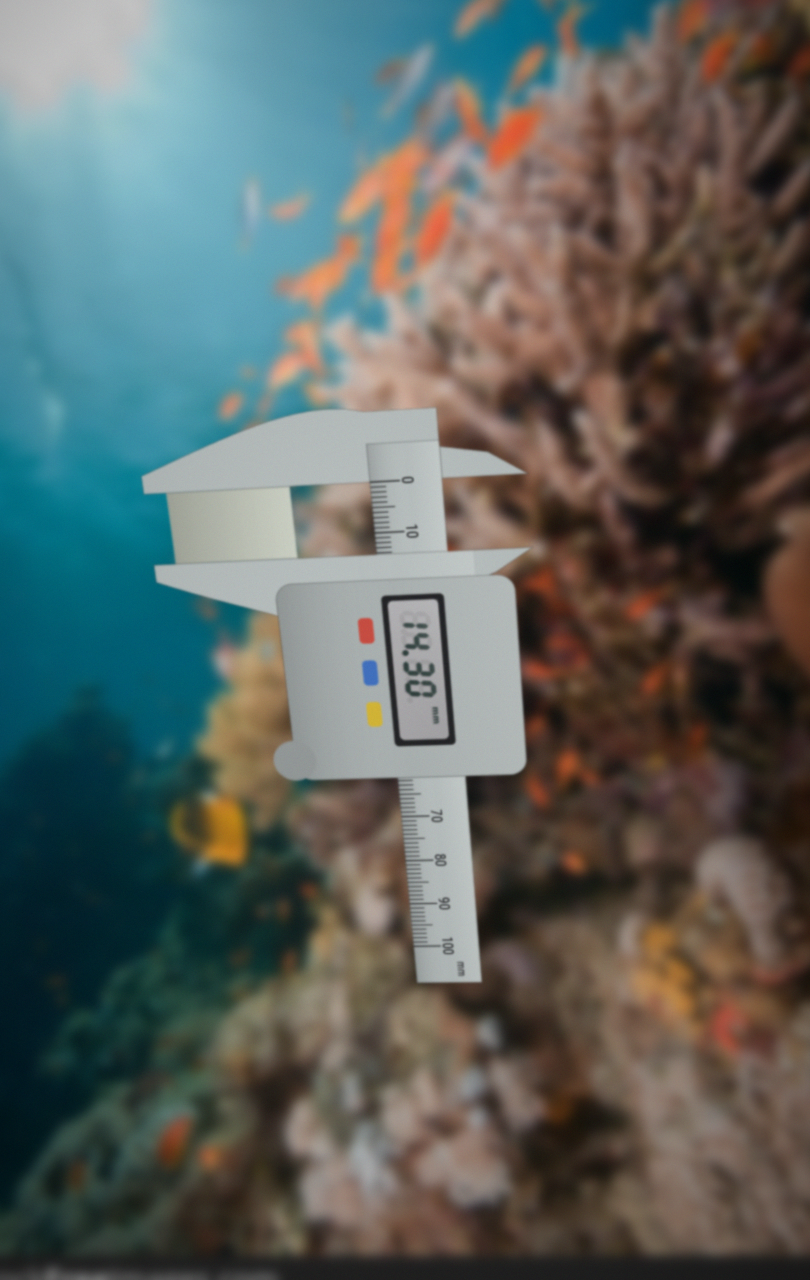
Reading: 14.30 mm
